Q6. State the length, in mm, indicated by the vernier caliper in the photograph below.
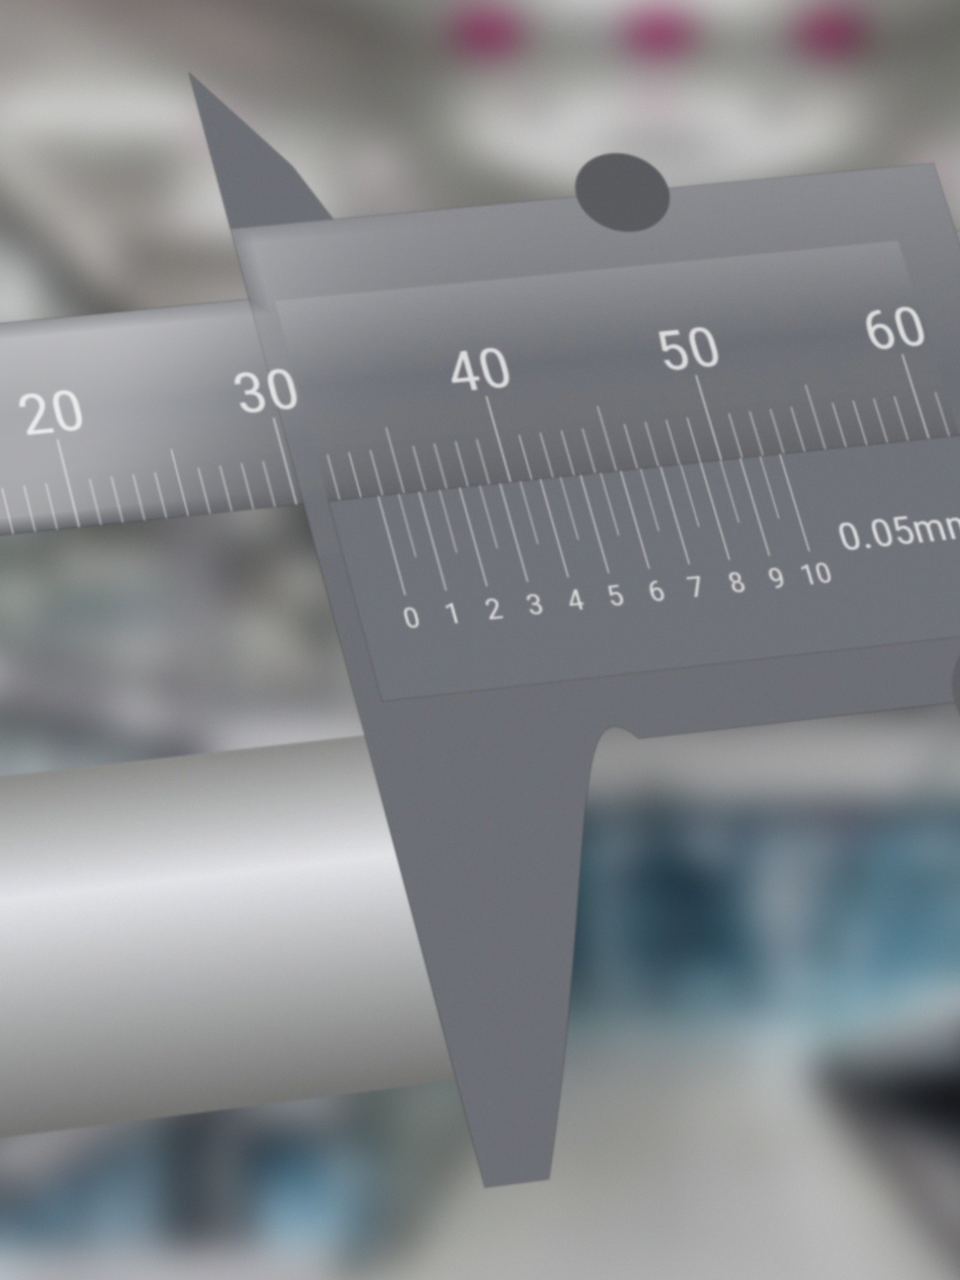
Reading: 33.8 mm
